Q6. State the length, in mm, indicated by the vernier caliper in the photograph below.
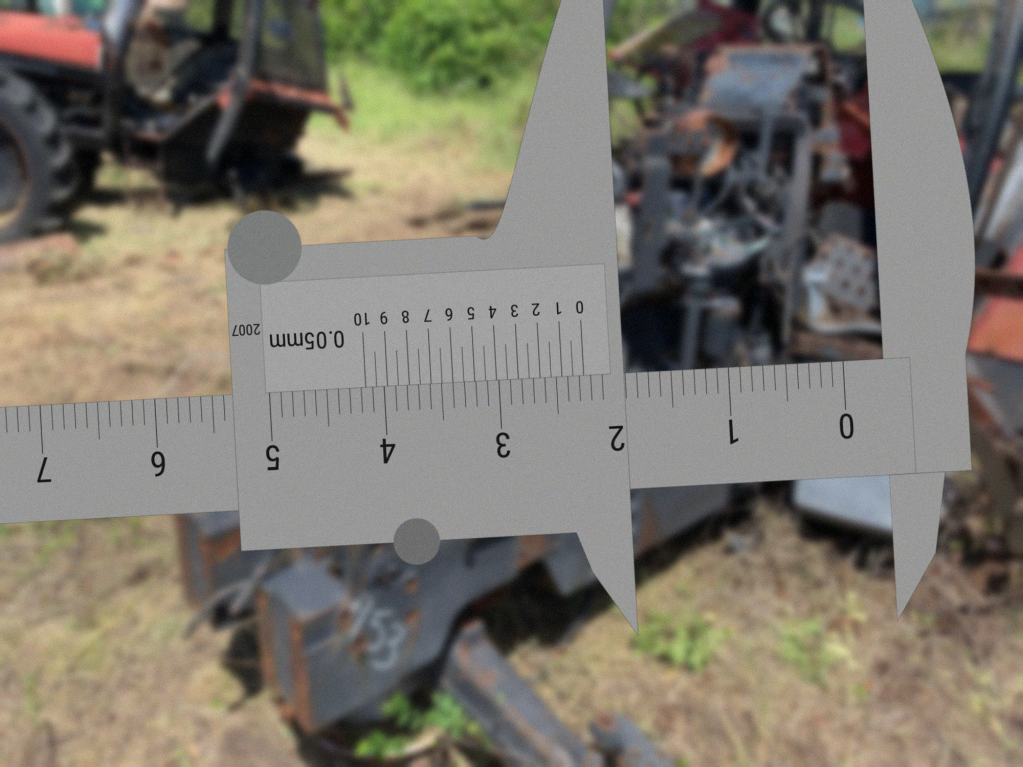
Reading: 22.6 mm
